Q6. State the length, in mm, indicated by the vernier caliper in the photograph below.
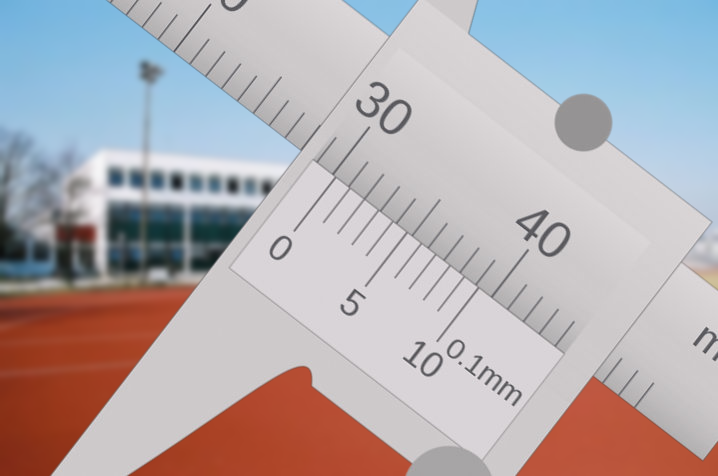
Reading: 30.2 mm
